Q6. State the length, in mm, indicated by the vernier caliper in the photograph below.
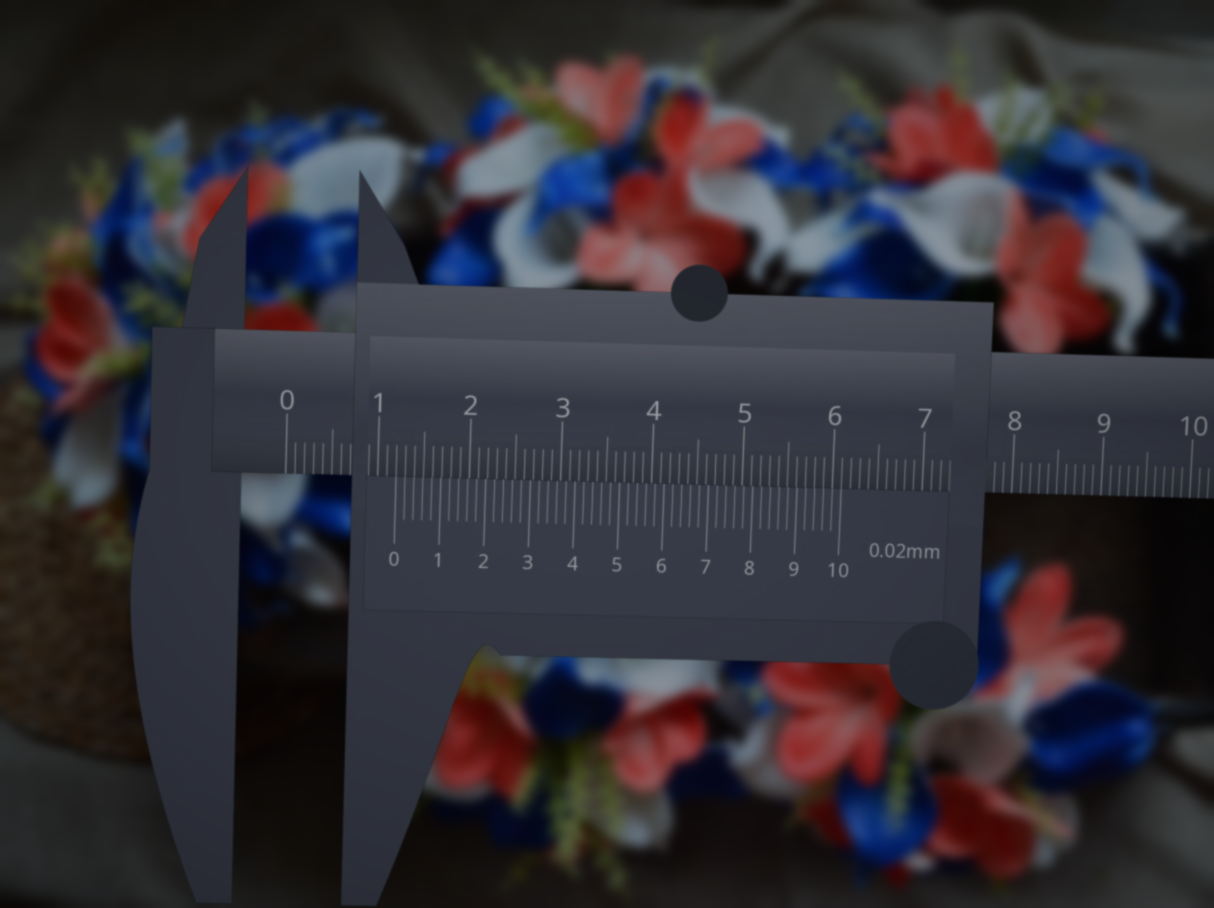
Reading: 12.0 mm
